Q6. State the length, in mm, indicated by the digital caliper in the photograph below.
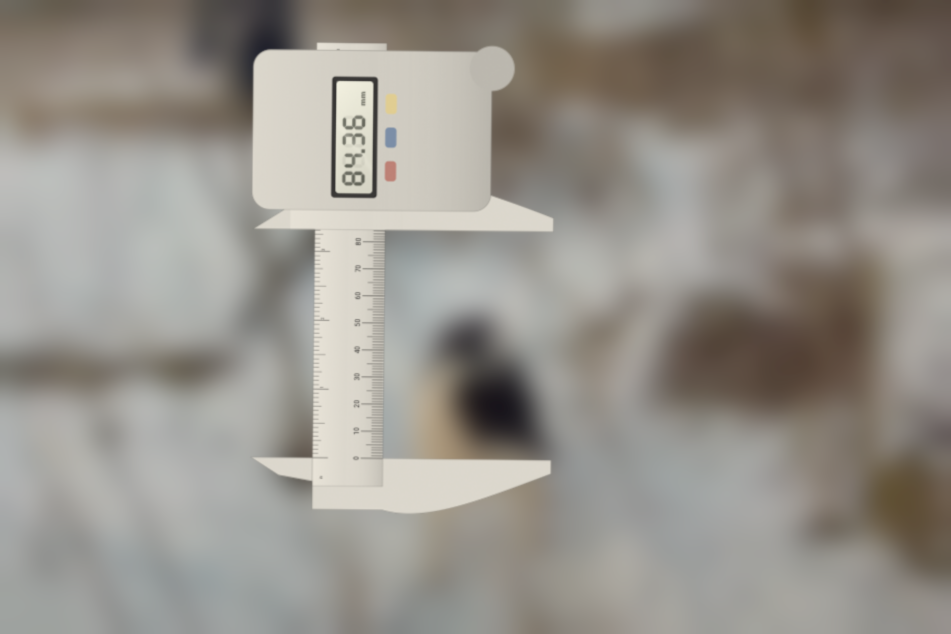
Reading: 84.36 mm
